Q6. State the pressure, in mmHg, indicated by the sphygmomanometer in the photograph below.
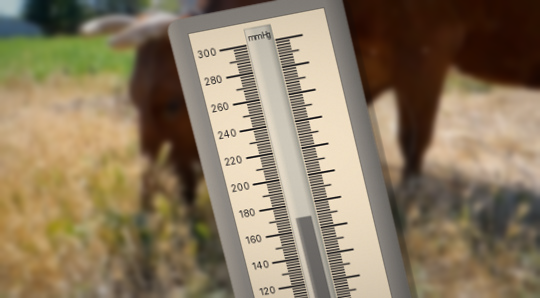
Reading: 170 mmHg
